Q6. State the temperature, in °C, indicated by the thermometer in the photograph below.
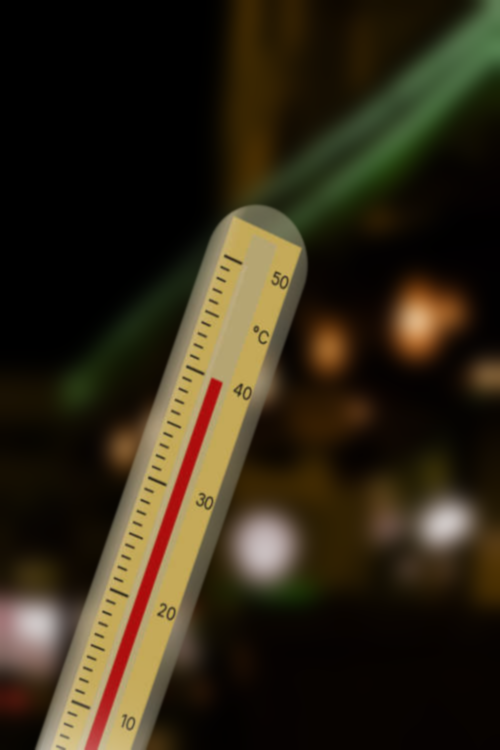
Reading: 40 °C
